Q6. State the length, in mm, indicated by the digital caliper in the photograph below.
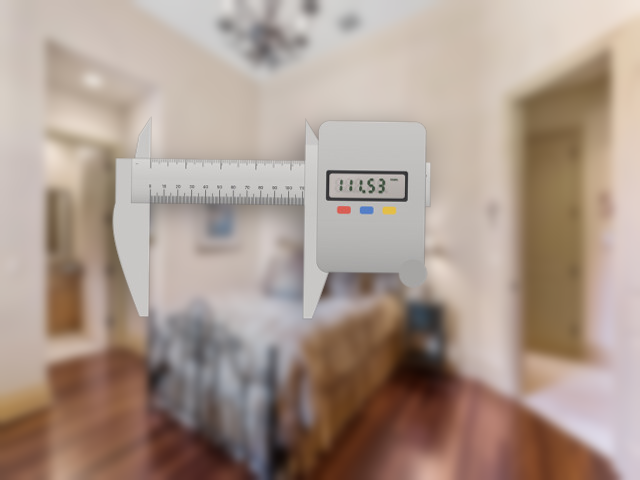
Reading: 111.53 mm
